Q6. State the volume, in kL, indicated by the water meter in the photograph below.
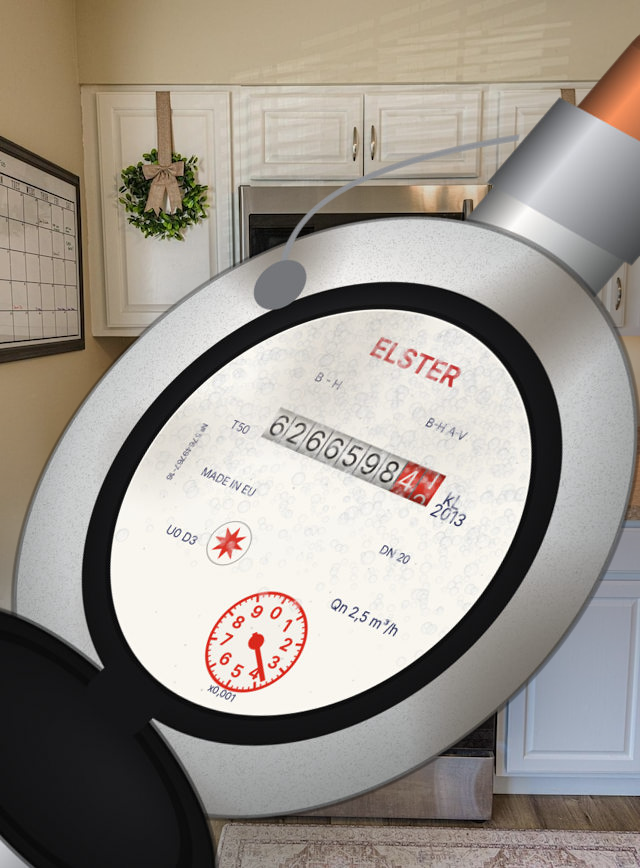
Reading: 6266598.413 kL
